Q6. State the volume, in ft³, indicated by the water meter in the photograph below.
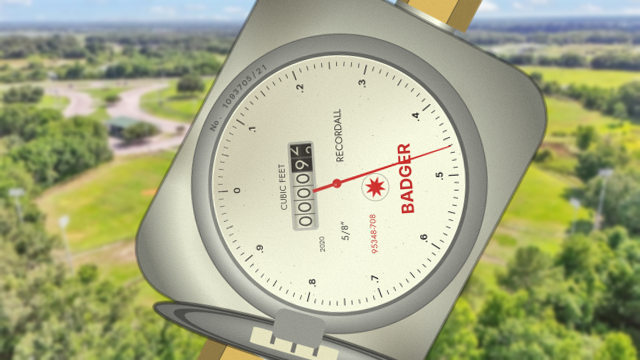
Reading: 92.46 ft³
